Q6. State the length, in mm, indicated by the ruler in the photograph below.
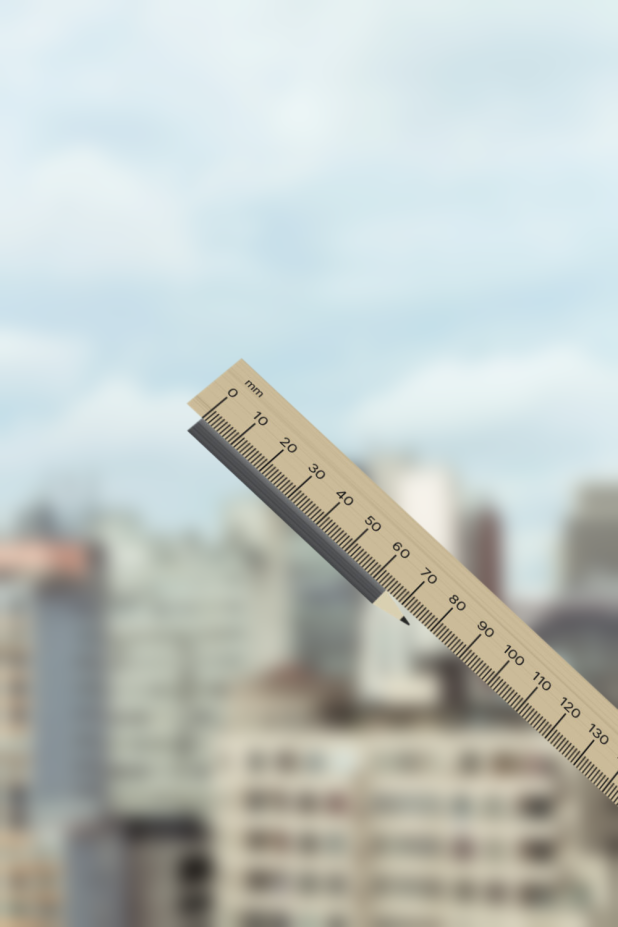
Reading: 75 mm
